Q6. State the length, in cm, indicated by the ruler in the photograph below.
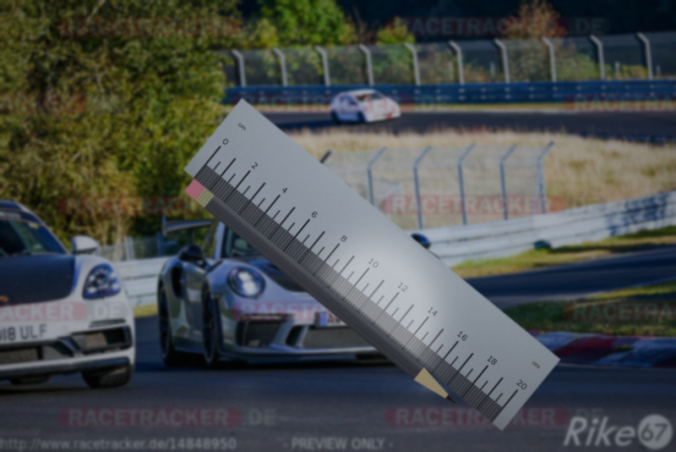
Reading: 18 cm
